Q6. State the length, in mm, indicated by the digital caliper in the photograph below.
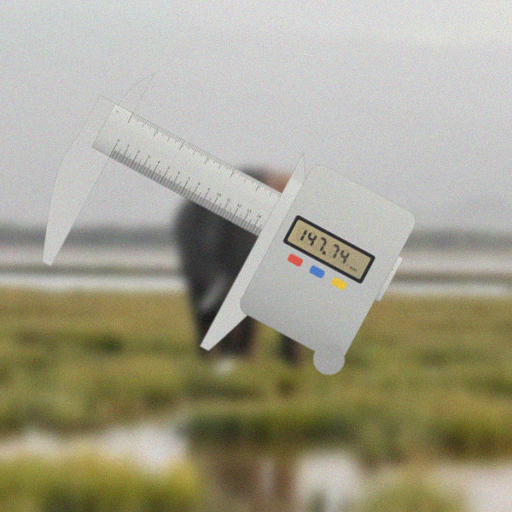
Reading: 147.74 mm
